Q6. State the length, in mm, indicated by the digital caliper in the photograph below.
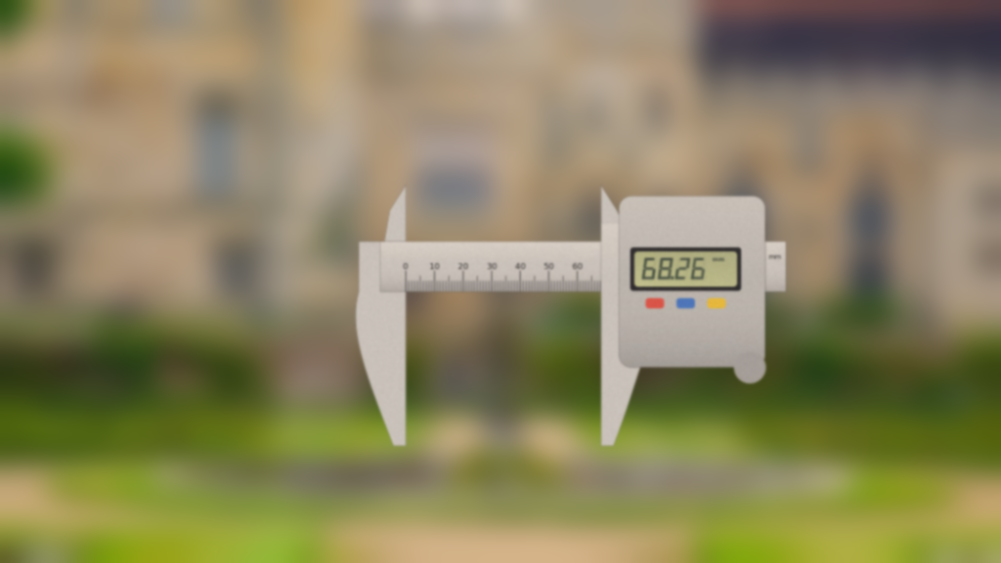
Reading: 68.26 mm
